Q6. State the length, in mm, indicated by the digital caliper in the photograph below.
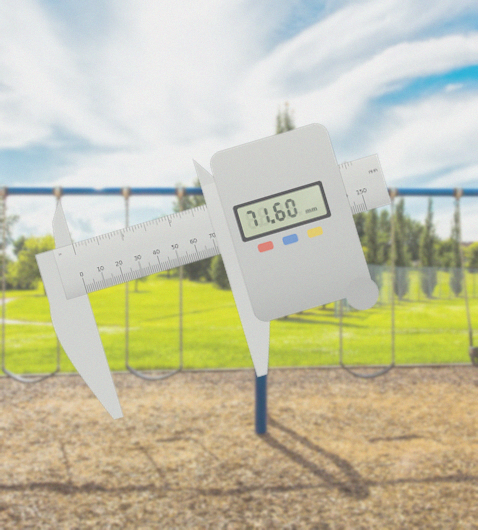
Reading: 71.60 mm
